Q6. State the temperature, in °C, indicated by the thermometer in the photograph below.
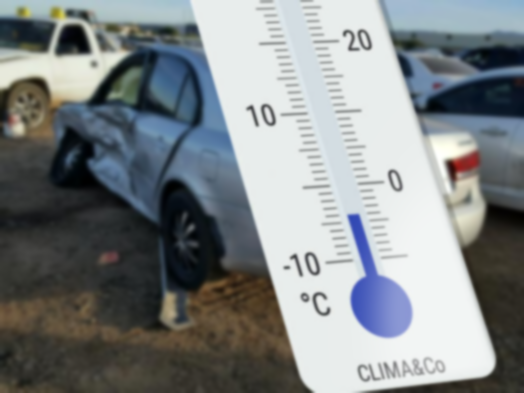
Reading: -4 °C
